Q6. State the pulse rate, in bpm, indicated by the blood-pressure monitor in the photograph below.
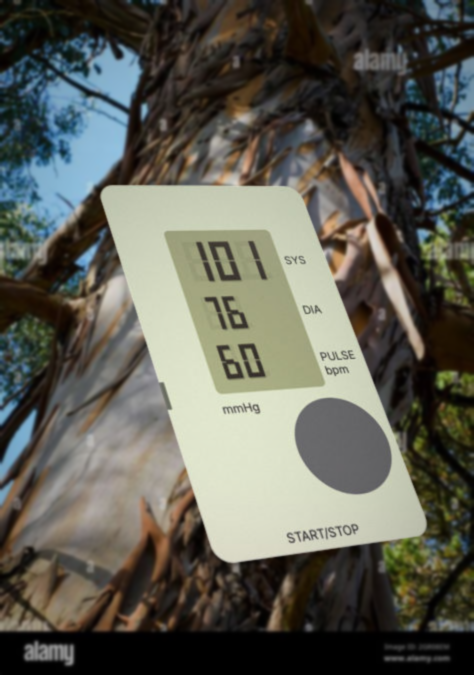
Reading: 60 bpm
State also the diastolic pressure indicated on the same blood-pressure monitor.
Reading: 76 mmHg
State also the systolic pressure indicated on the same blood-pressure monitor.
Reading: 101 mmHg
